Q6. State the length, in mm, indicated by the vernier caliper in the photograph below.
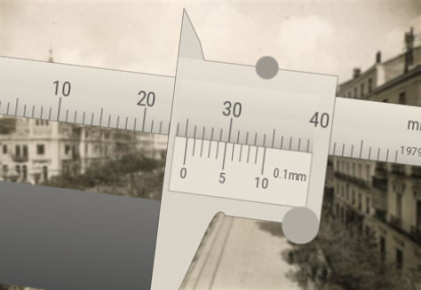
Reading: 25.2 mm
